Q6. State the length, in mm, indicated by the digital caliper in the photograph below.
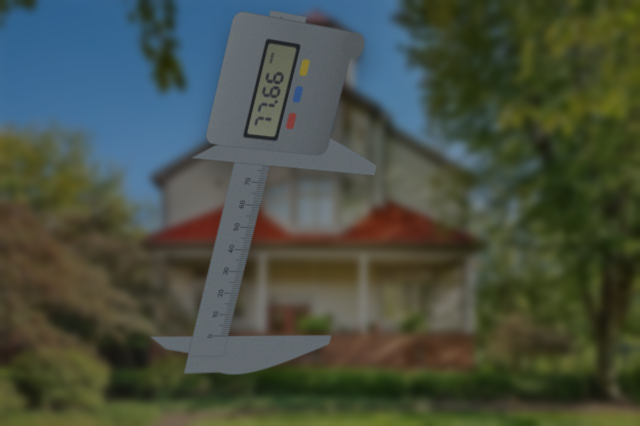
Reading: 77.66 mm
